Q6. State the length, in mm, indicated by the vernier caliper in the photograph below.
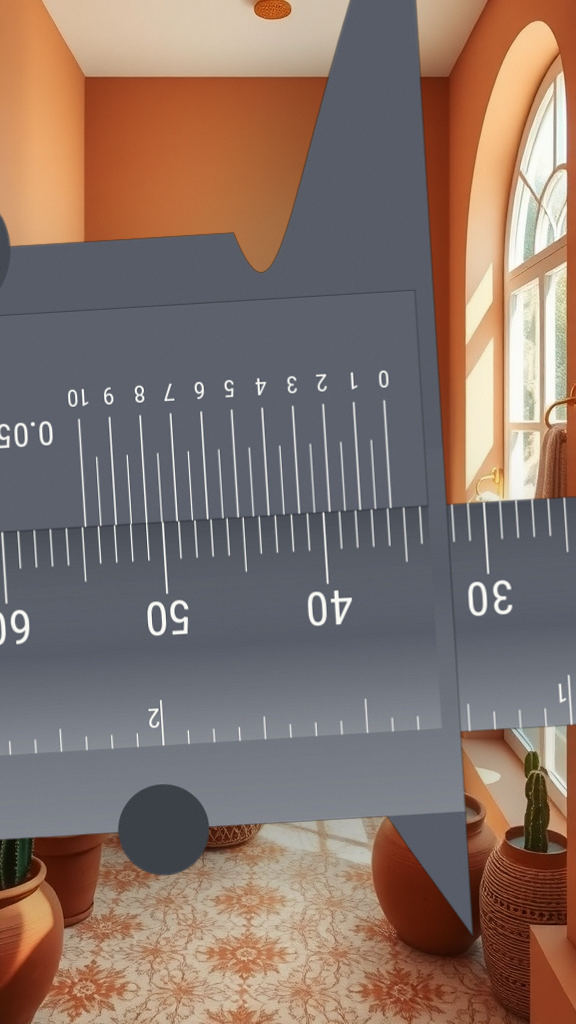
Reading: 35.8 mm
